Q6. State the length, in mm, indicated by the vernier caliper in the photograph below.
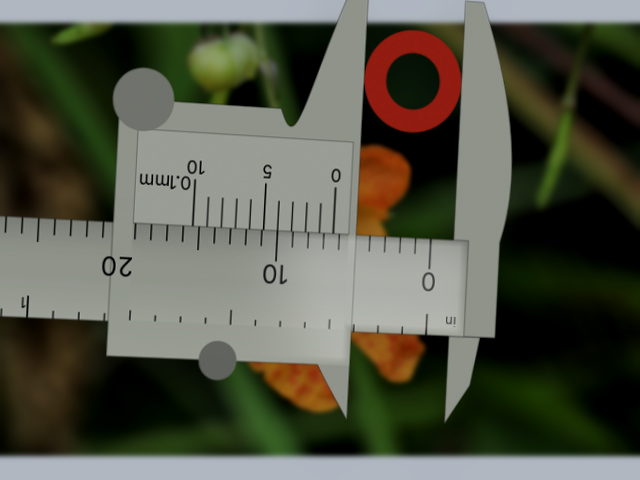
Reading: 6.4 mm
